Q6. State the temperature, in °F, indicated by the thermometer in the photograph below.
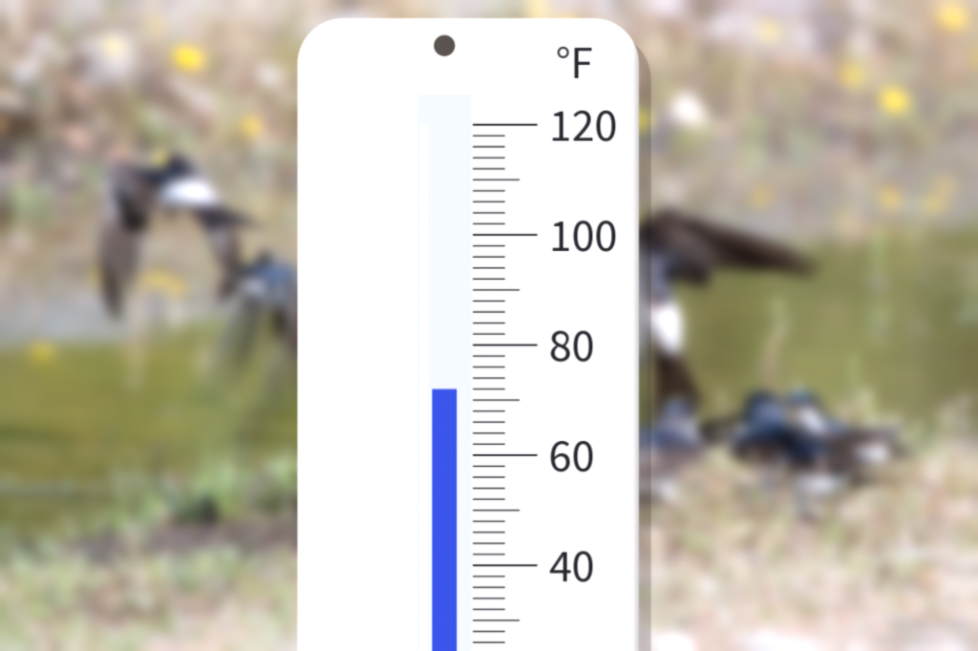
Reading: 72 °F
